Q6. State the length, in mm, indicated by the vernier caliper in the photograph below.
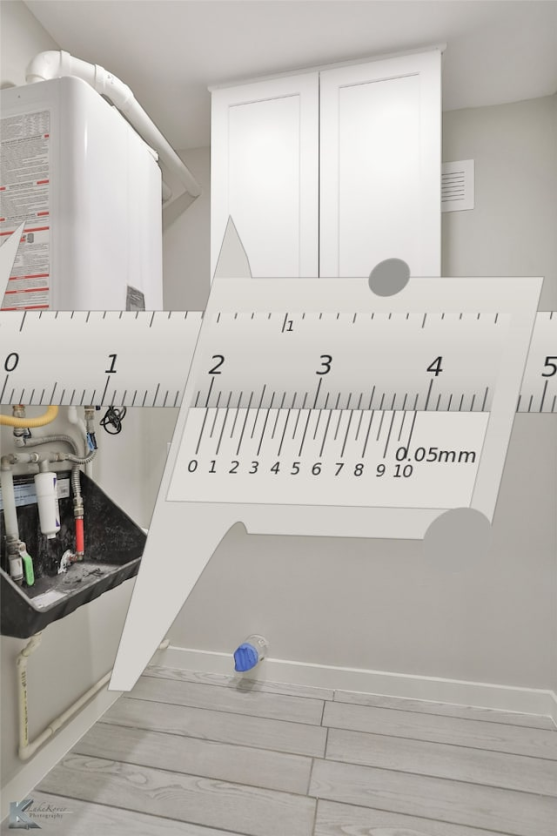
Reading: 20.2 mm
